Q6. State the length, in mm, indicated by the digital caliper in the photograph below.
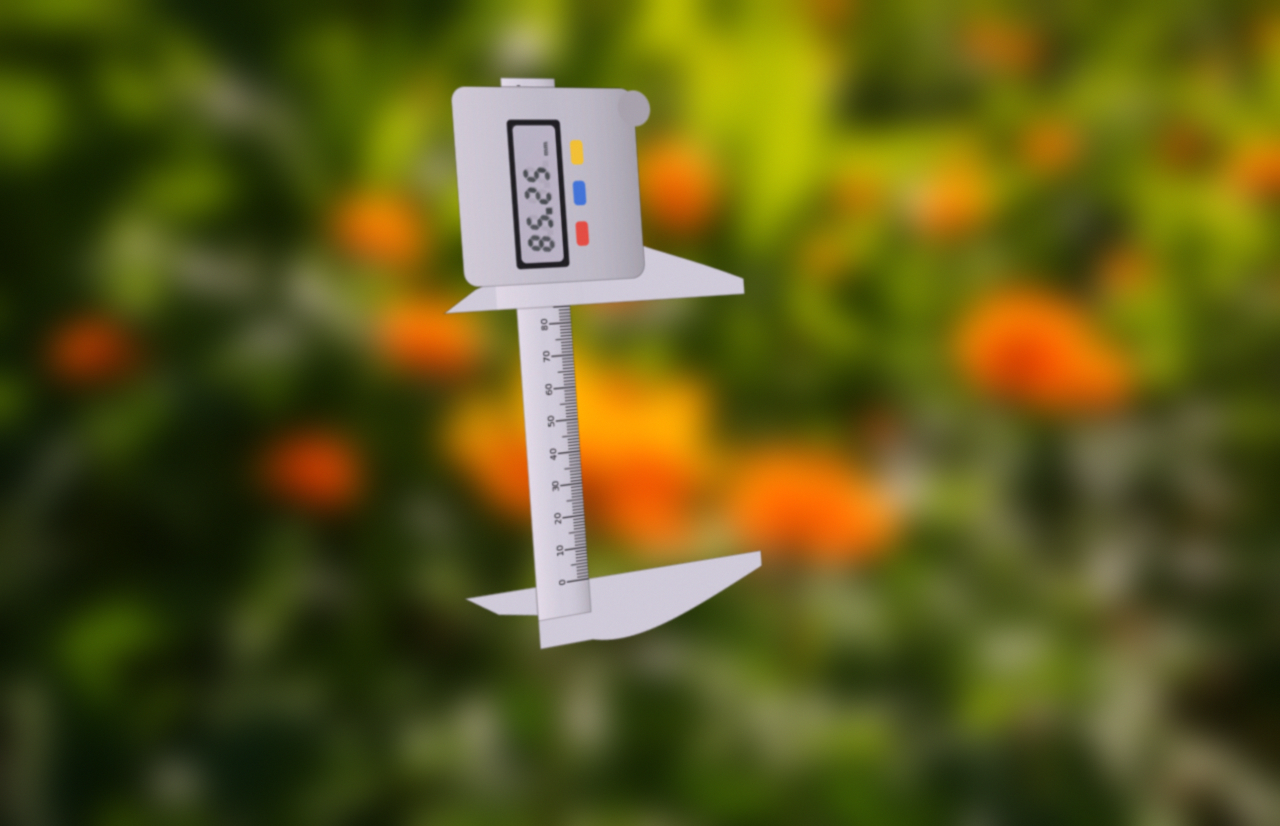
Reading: 85.25 mm
